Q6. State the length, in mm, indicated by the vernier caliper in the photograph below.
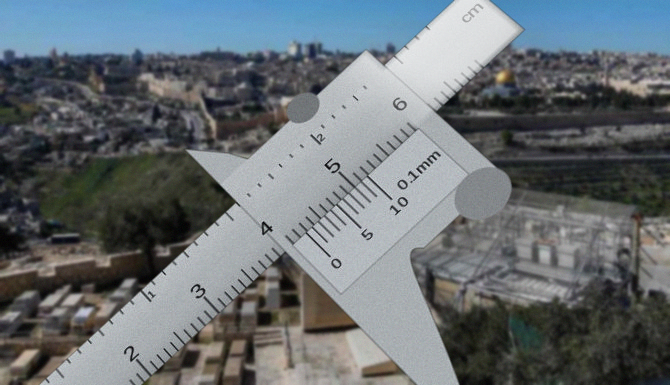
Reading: 42.8 mm
